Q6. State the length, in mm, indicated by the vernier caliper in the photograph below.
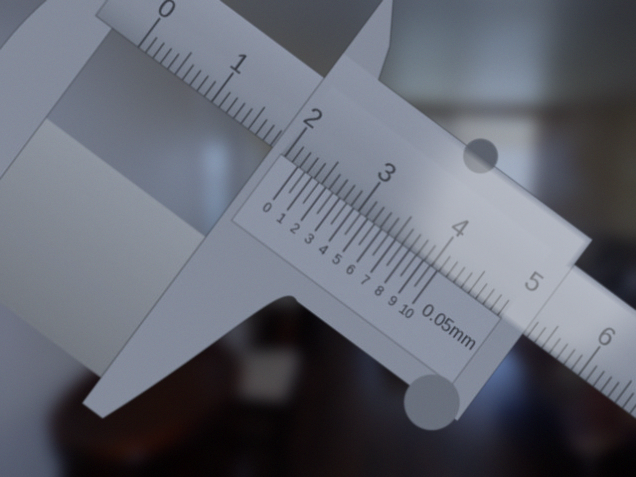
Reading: 21.8 mm
